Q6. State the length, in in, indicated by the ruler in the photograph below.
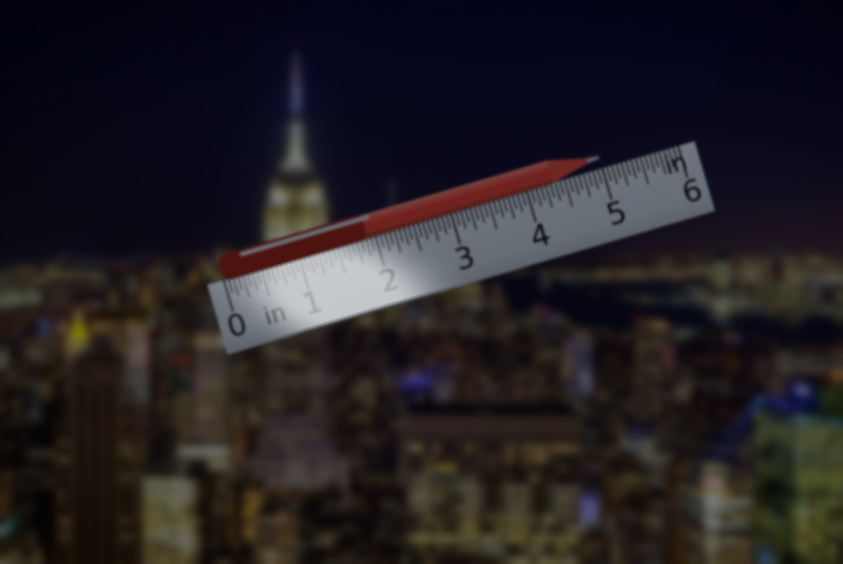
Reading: 5 in
